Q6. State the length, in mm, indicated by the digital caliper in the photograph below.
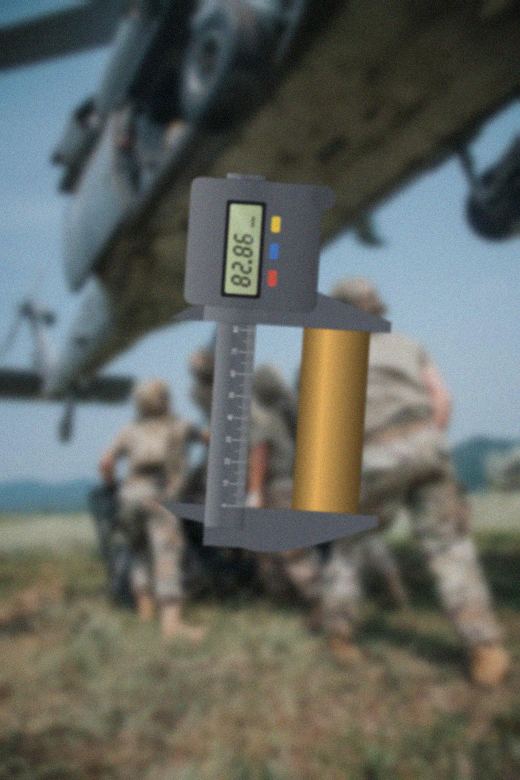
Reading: 82.86 mm
